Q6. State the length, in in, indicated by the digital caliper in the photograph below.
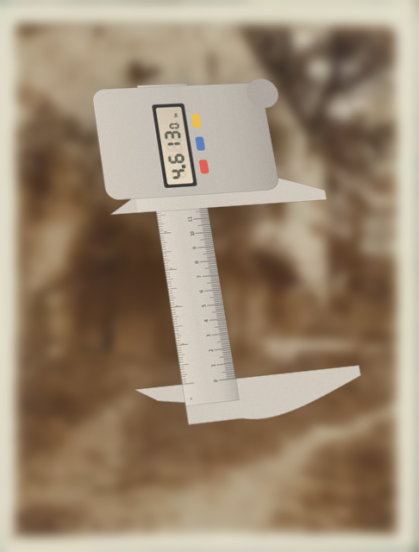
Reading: 4.6130 in
